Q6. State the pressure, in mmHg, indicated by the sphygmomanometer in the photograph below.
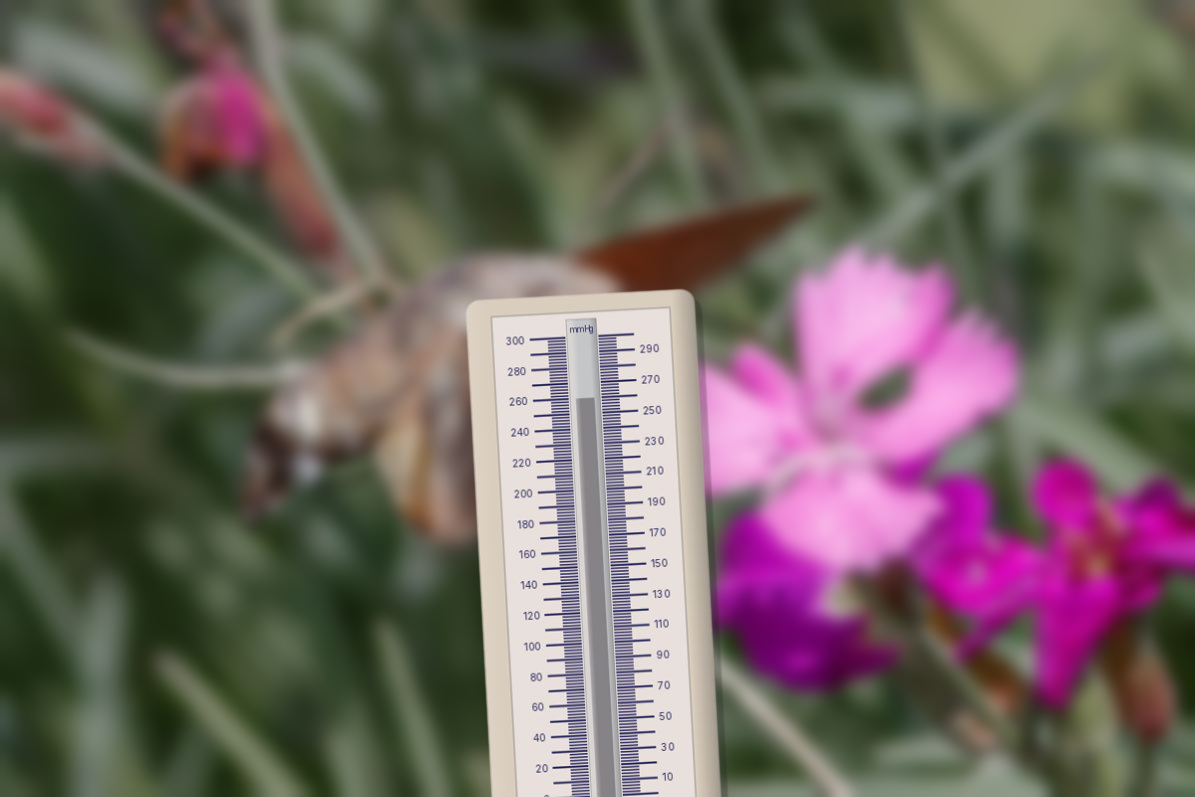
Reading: 260 mmHg
